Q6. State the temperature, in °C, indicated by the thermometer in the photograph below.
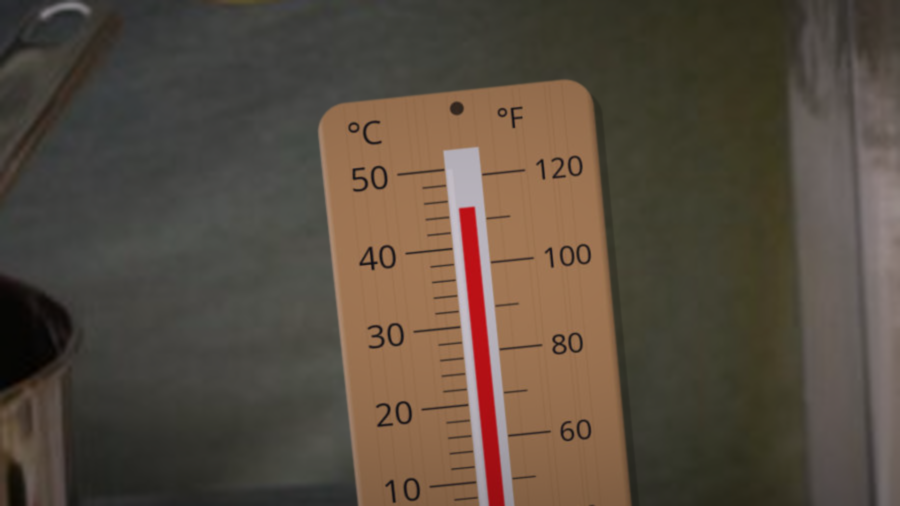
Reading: 45 °C
